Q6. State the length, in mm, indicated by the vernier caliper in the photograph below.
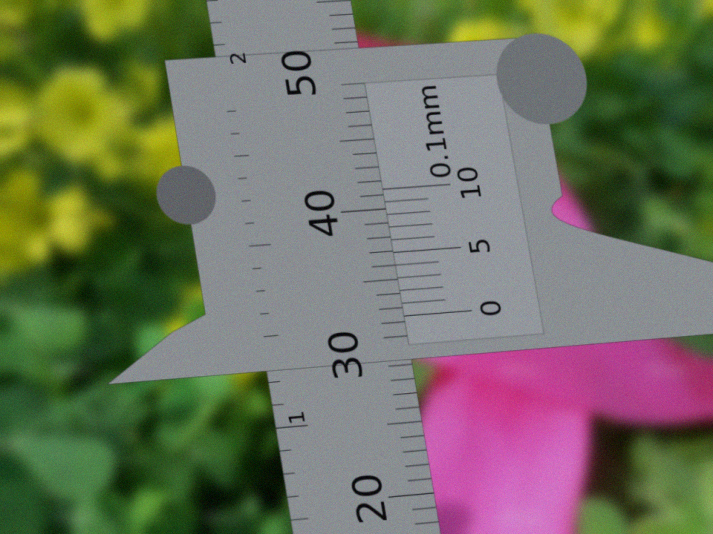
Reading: 32.4 mm
